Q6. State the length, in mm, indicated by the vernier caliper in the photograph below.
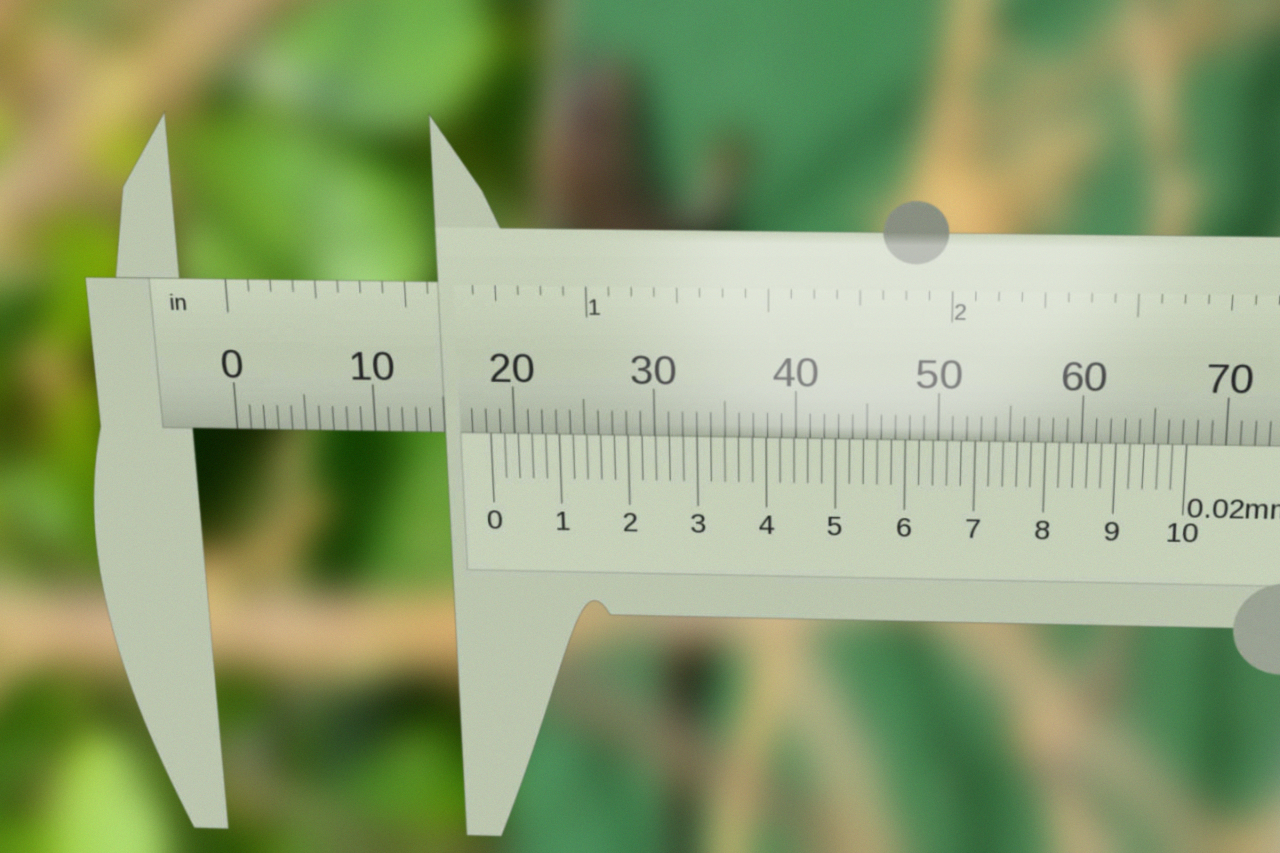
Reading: 18.3 mm
